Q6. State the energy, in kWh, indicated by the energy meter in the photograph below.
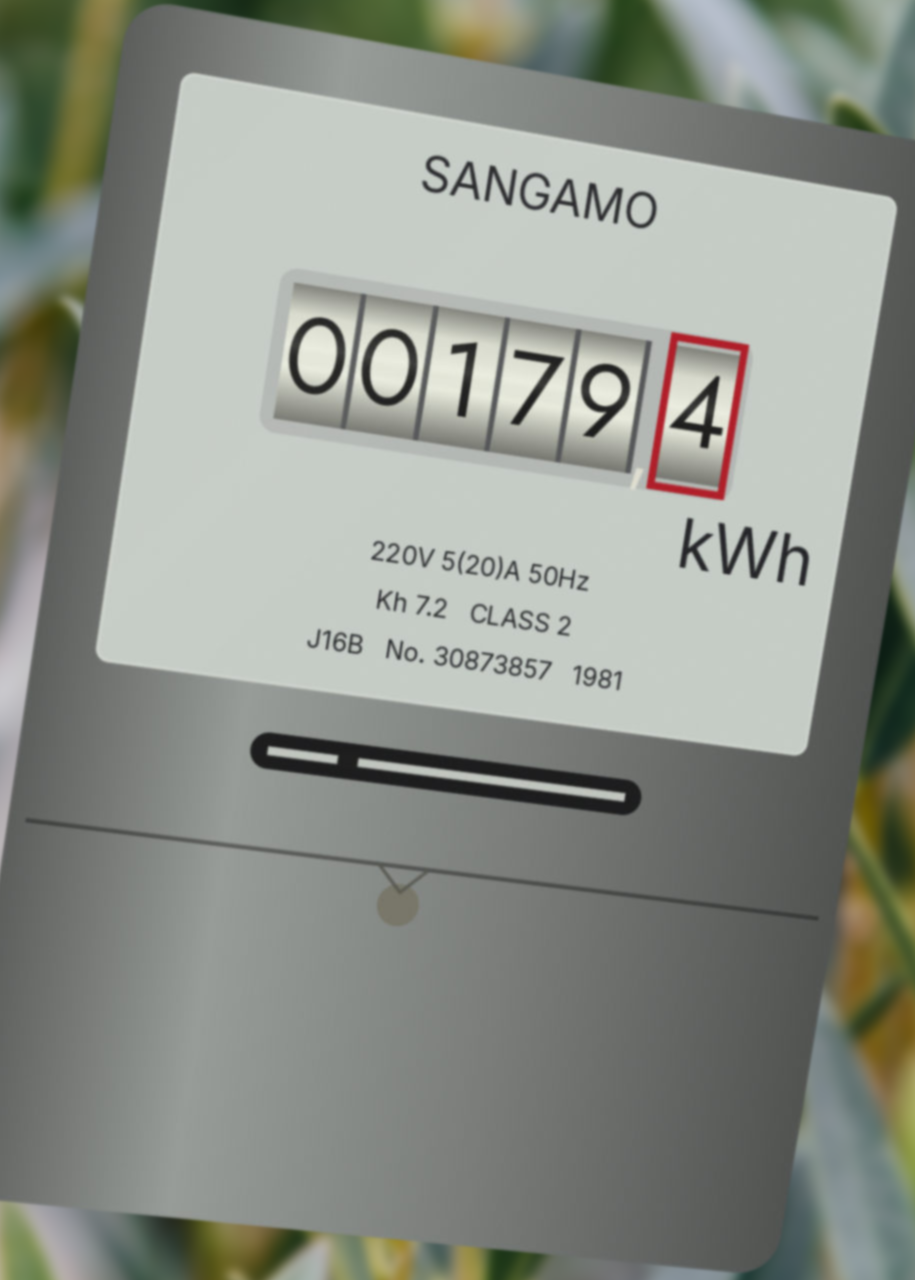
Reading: 179.4 kWh
